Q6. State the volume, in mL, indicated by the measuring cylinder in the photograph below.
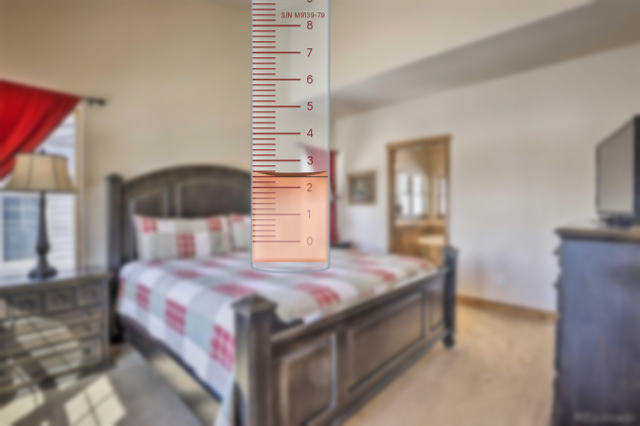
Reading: 2.4 mL
